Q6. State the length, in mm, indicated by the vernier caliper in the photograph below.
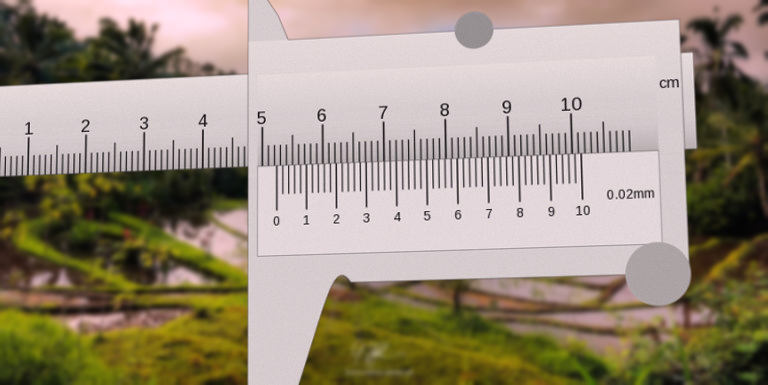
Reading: 52.4 mm
